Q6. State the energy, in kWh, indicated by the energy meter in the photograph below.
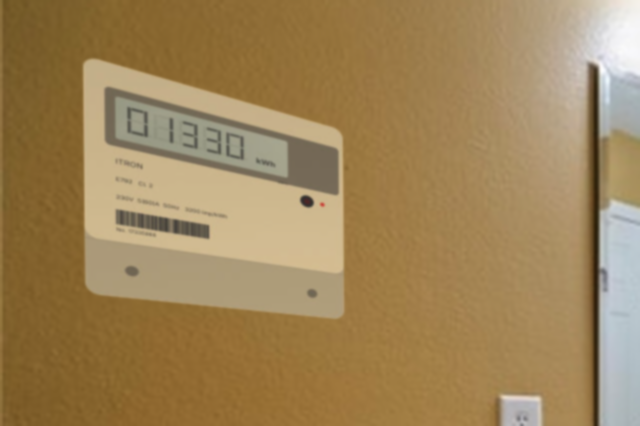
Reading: 1330 kWh
